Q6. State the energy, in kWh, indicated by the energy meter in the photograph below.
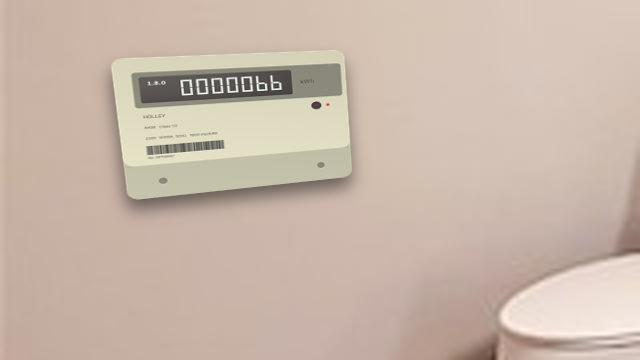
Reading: 66 kWh
